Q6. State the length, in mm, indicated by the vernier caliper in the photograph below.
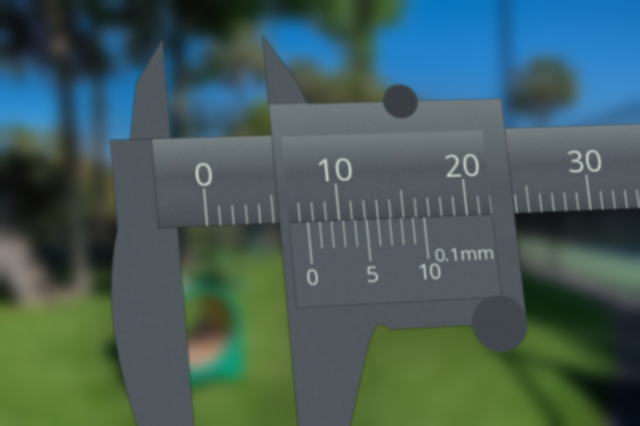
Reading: 7.6 mm
